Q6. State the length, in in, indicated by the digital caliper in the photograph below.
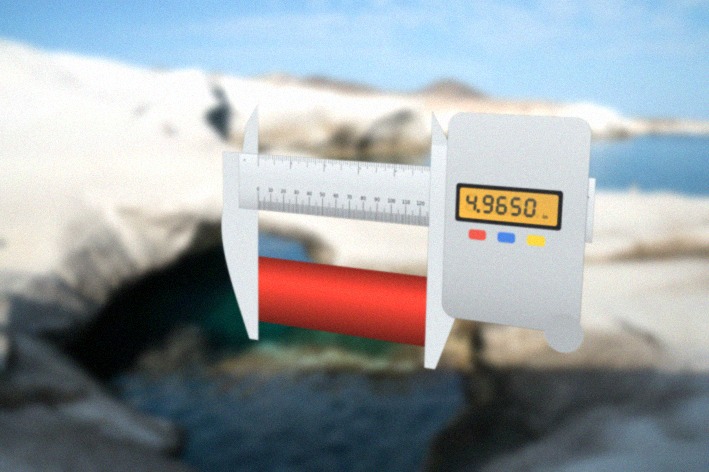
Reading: 4.9650 in
